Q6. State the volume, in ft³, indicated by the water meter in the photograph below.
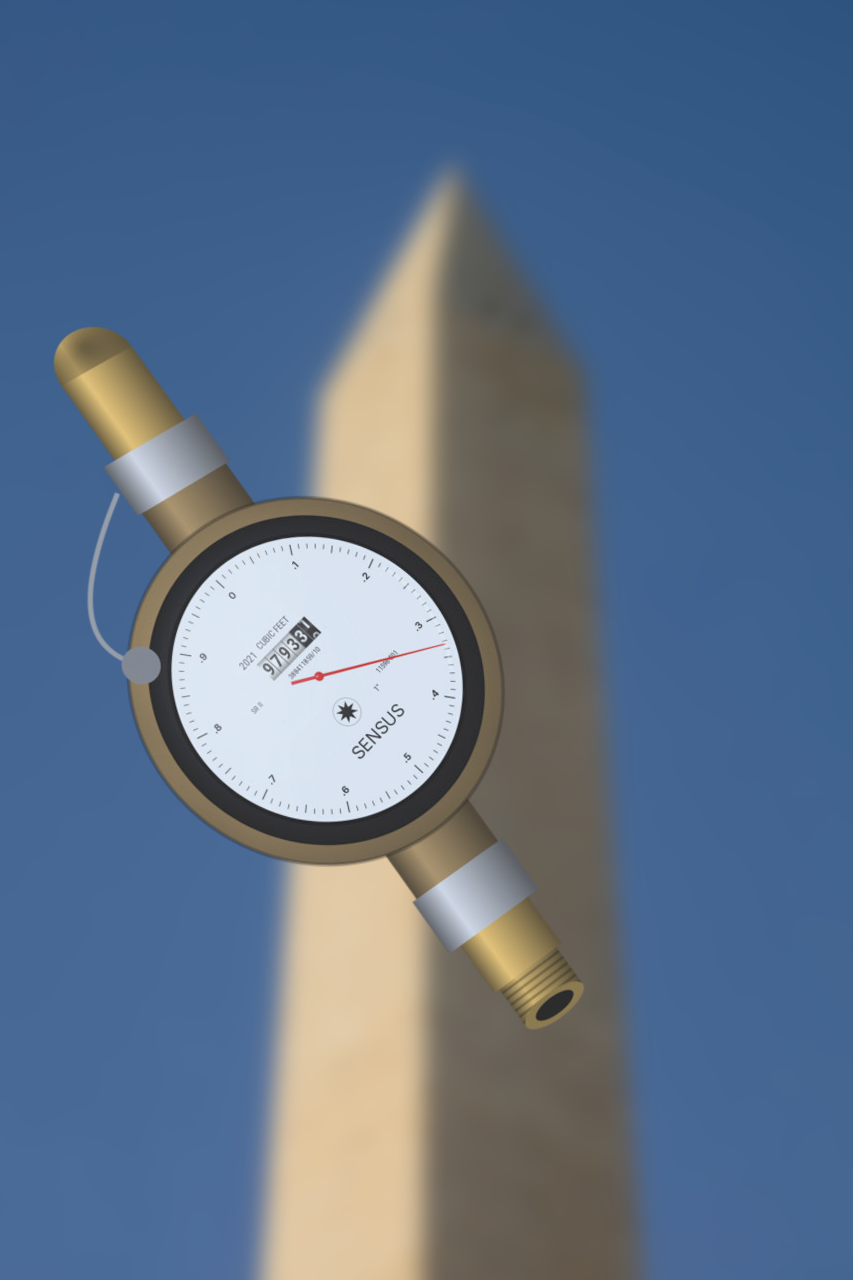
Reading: 979331.33 ft³
